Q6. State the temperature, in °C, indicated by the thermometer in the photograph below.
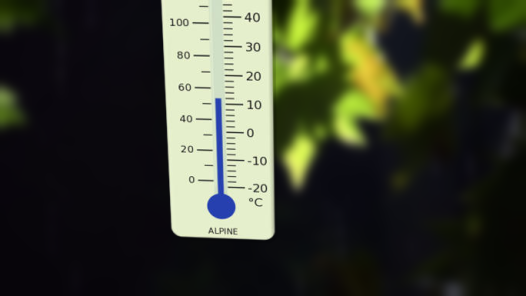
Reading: 12 °C
